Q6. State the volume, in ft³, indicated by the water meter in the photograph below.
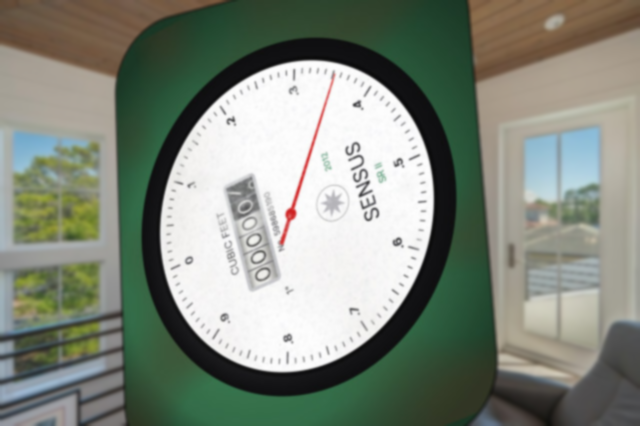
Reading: 7.35 ft³
